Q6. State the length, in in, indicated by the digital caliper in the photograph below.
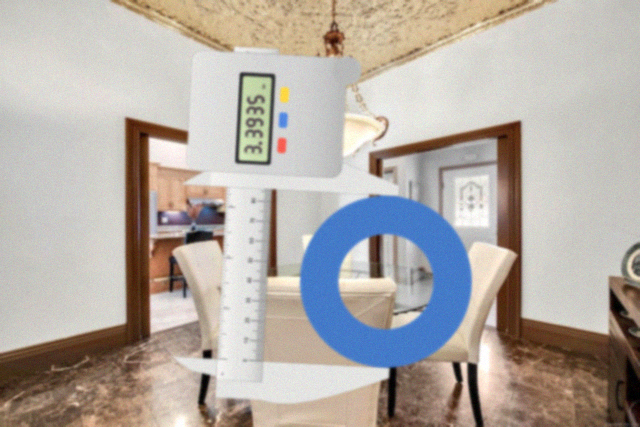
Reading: 3.3935 in
